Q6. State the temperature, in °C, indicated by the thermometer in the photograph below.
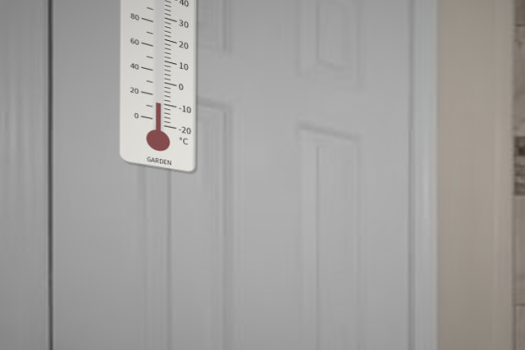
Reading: -10 °C
